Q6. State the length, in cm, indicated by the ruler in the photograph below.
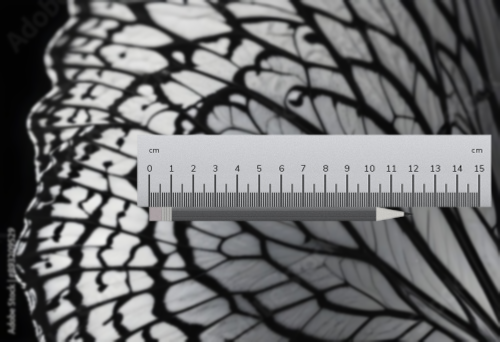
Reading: 12 cm
